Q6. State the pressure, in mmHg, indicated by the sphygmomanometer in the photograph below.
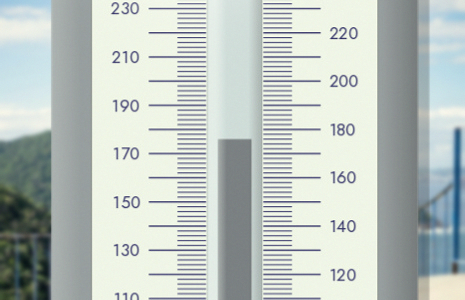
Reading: 176 mmHg
